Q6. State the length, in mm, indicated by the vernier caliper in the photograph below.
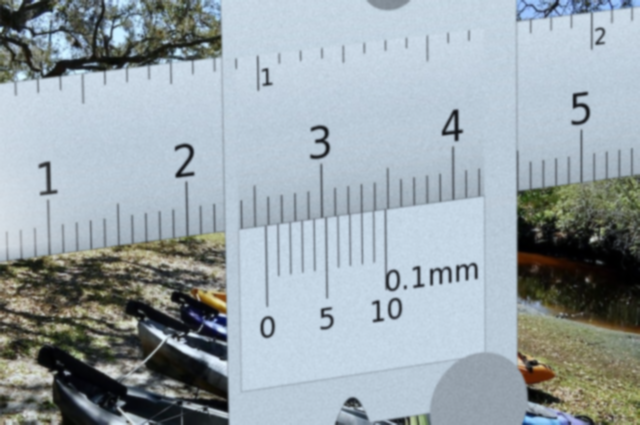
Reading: 25.8 mm
